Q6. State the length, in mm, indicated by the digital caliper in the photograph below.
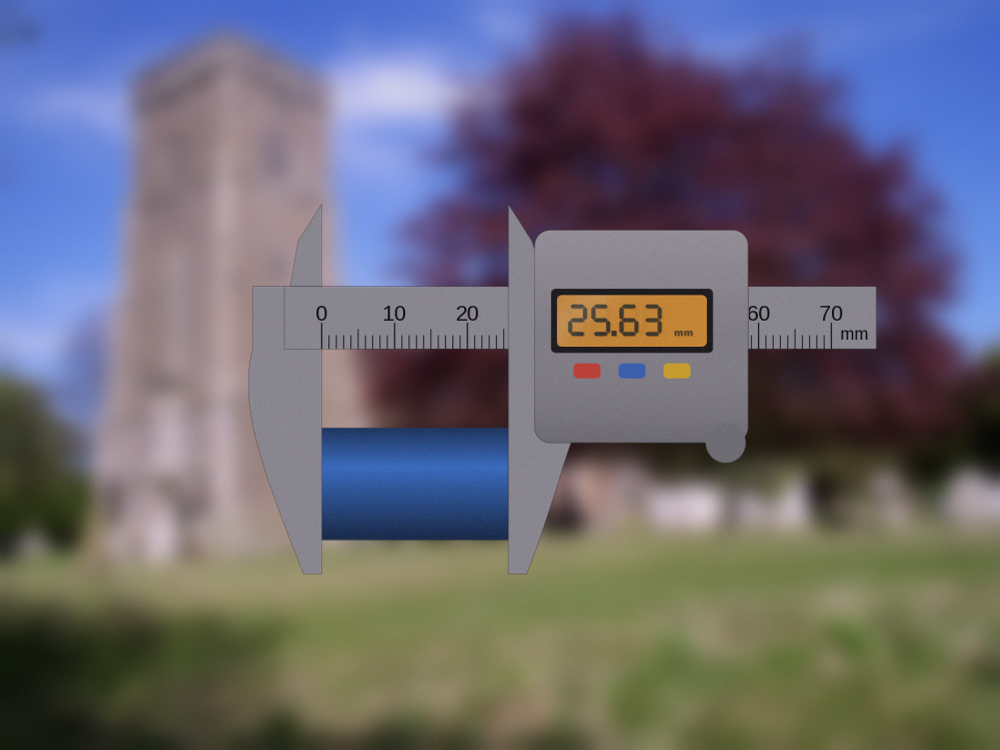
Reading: 25.63 mm
